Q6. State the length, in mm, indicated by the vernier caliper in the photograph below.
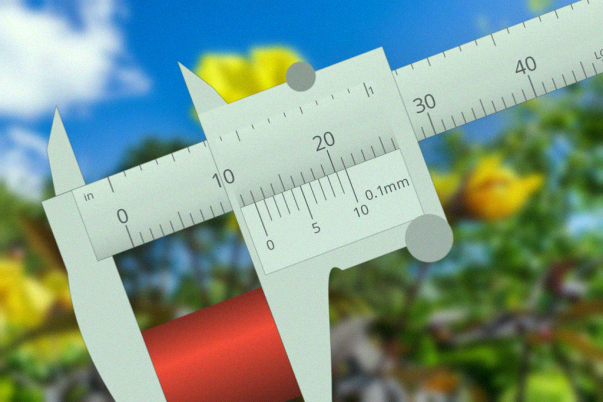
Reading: 12.0 mm
